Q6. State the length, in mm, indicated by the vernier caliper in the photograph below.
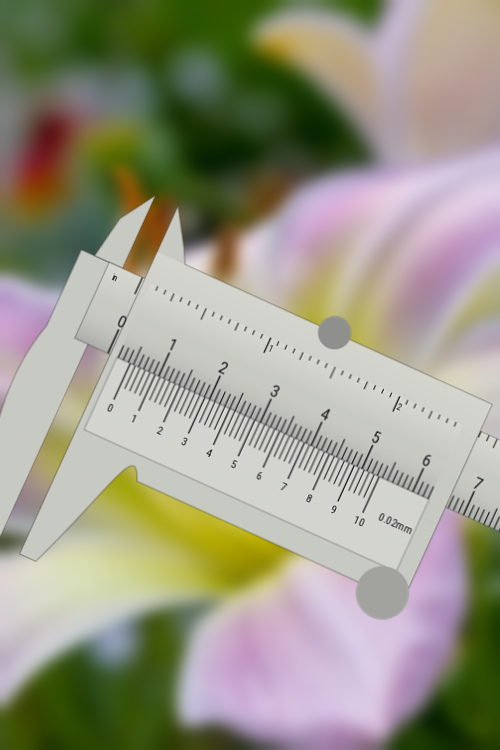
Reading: 4.4 mm
